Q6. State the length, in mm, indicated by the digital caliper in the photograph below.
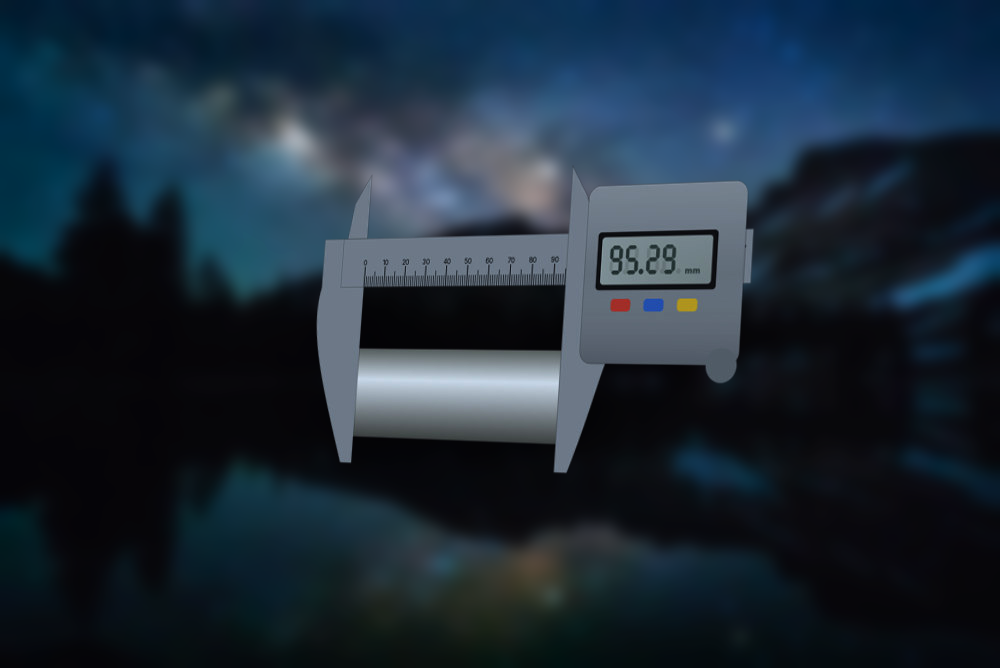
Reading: 95.29 mm
